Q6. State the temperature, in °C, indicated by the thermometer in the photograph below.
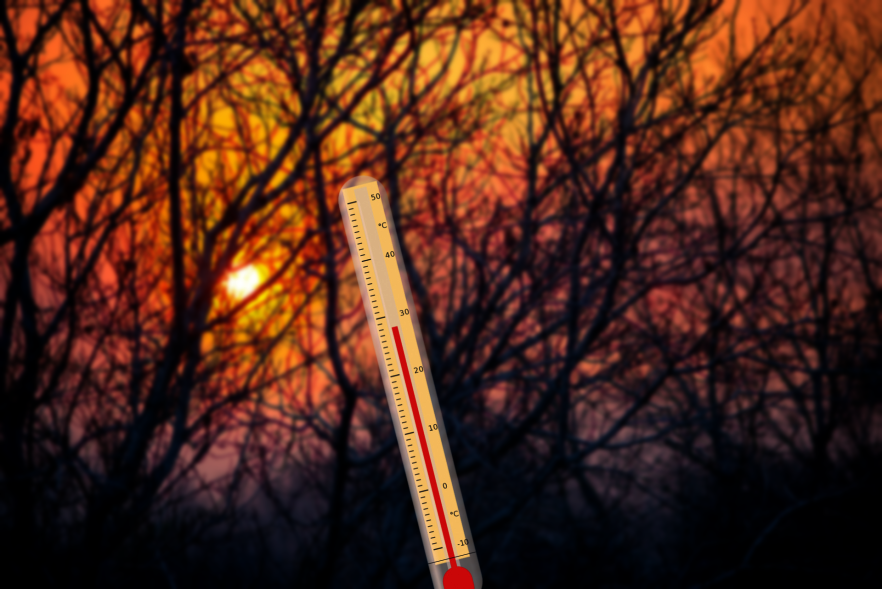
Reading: 28 °C
